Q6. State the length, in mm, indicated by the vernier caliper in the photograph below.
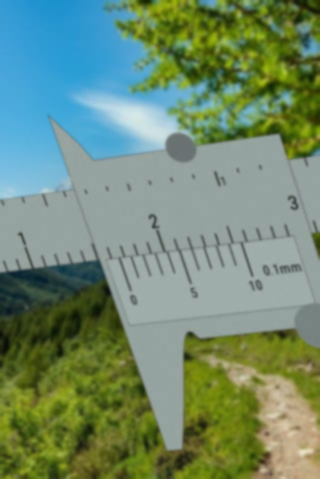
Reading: 16.6 mm
